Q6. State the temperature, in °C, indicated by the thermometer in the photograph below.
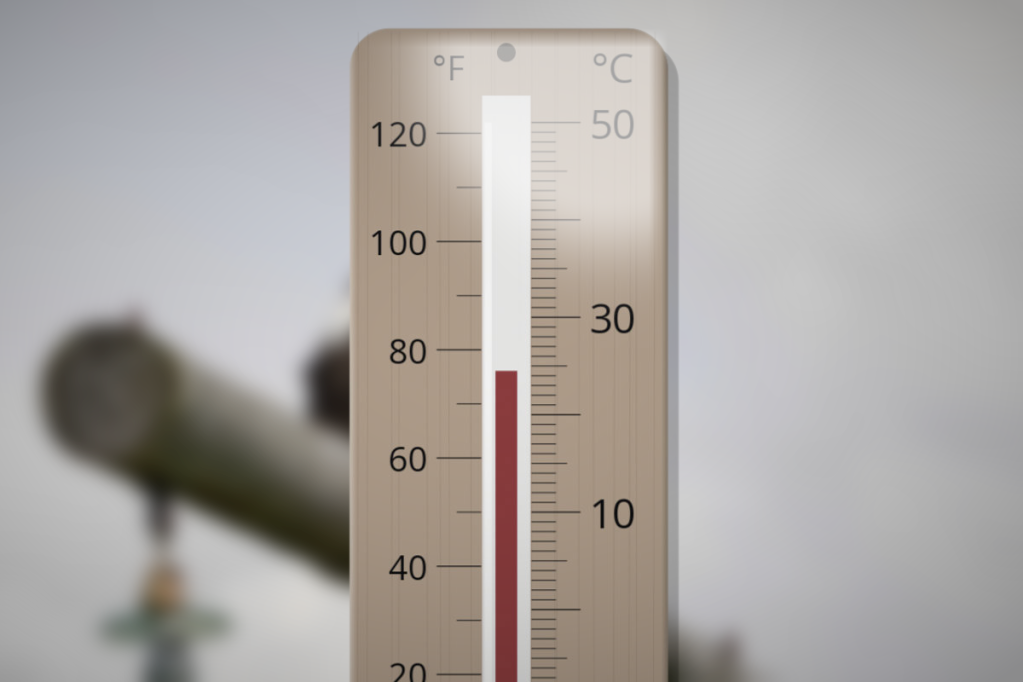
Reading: 24.5 °C
